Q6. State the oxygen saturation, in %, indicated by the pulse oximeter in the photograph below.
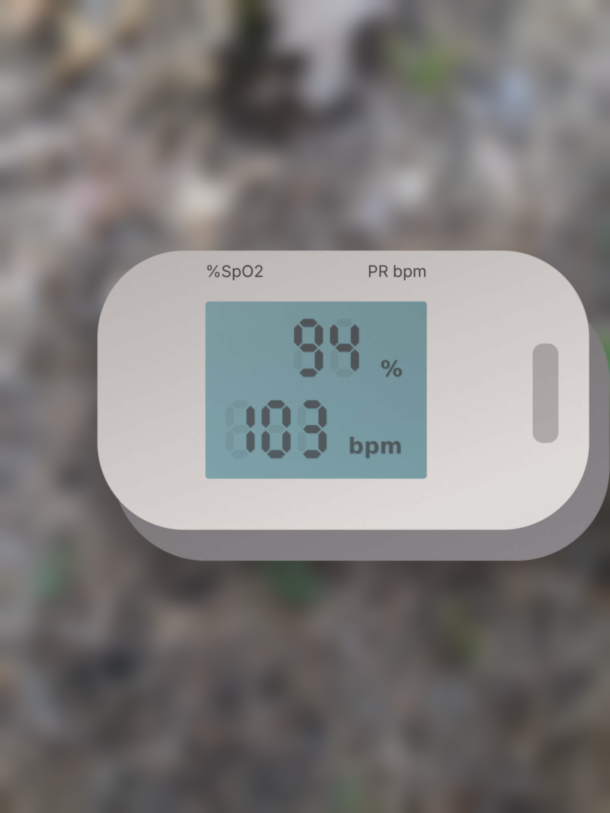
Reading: 94 %
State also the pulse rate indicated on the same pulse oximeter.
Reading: 103 bpm
